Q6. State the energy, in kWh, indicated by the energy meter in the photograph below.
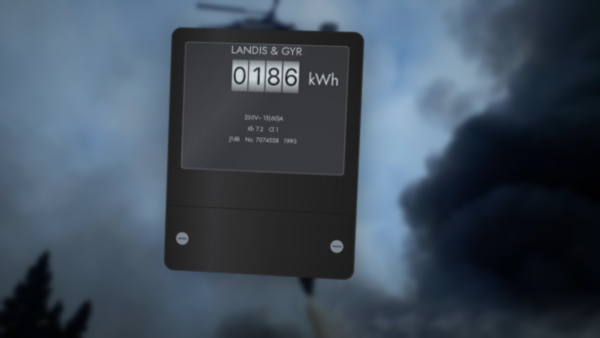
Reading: 186 kWh
